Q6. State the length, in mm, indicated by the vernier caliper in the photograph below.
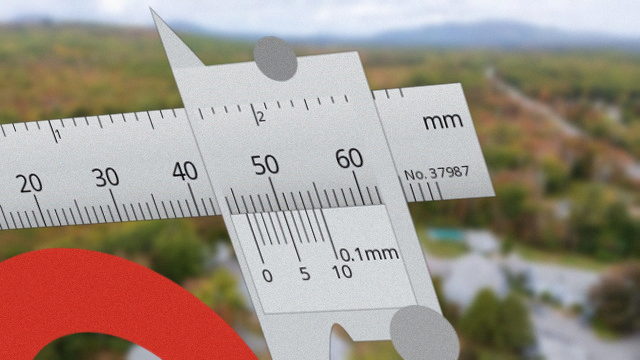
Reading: 45.8 mm
